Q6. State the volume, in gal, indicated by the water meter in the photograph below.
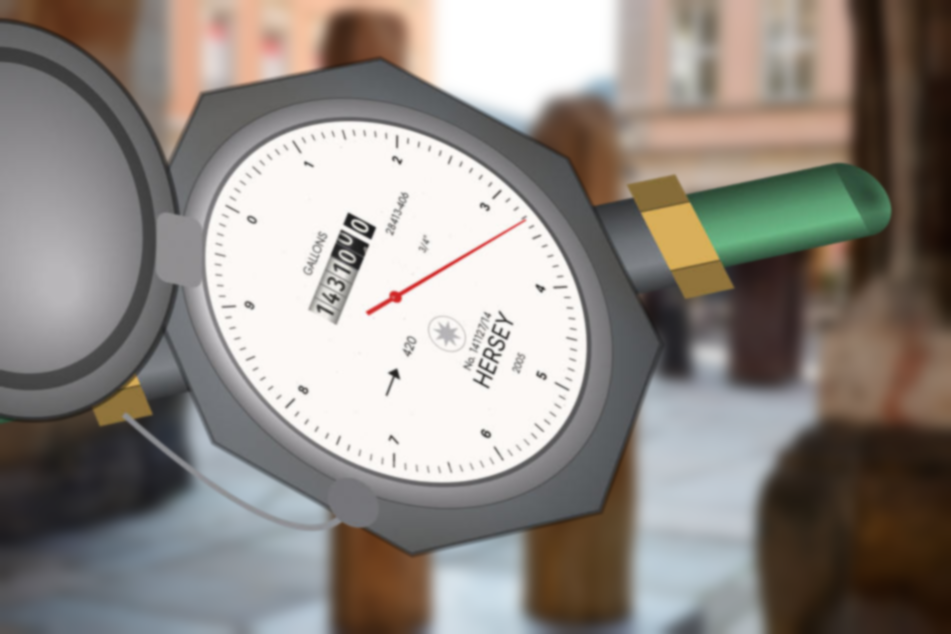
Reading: 1431003.3 gal
